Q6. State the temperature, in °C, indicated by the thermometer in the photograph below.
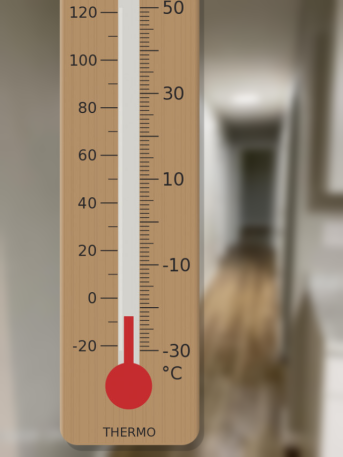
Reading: -22 °C
